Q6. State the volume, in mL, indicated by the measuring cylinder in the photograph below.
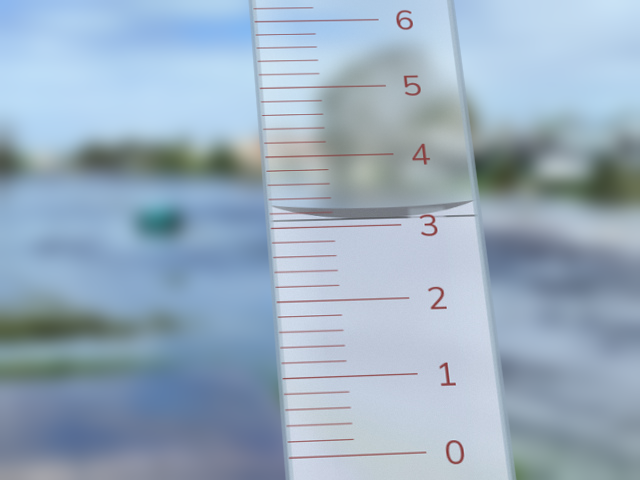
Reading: 3.1 mL
